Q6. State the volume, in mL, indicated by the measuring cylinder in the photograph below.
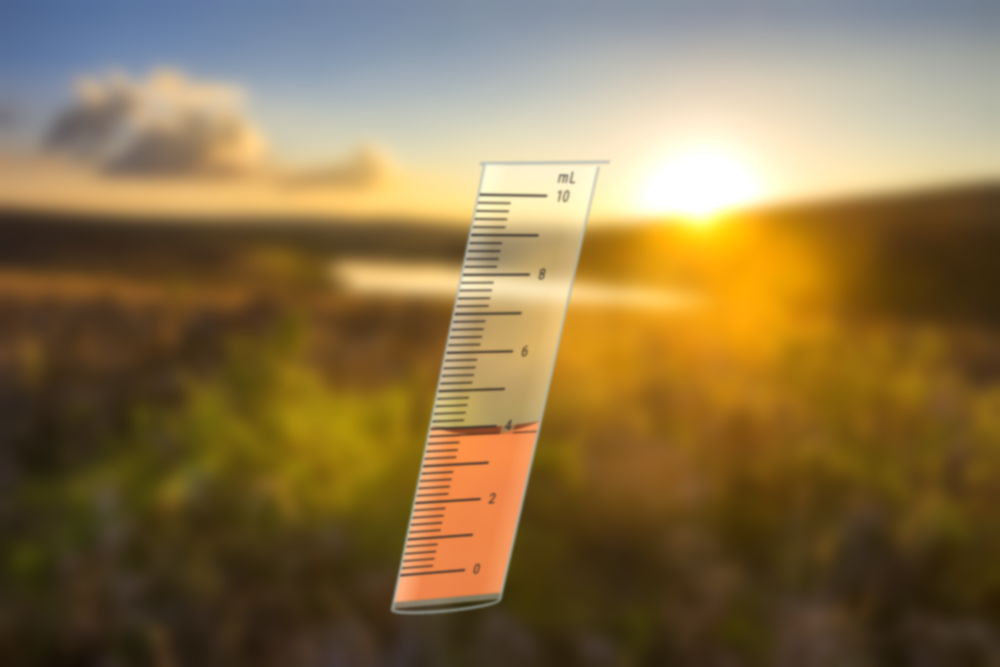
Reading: 3.8 mL
